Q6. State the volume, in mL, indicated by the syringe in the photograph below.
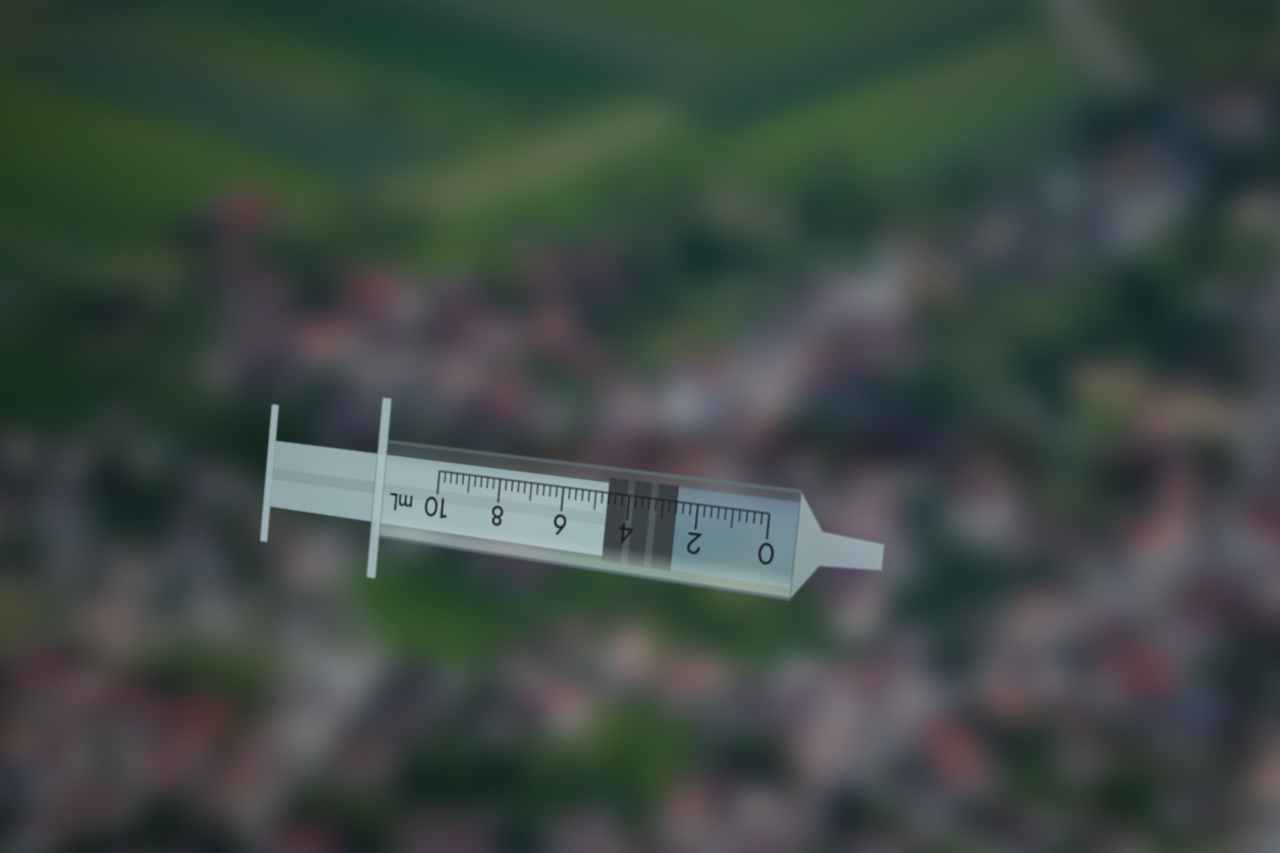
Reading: 2.6 mL
